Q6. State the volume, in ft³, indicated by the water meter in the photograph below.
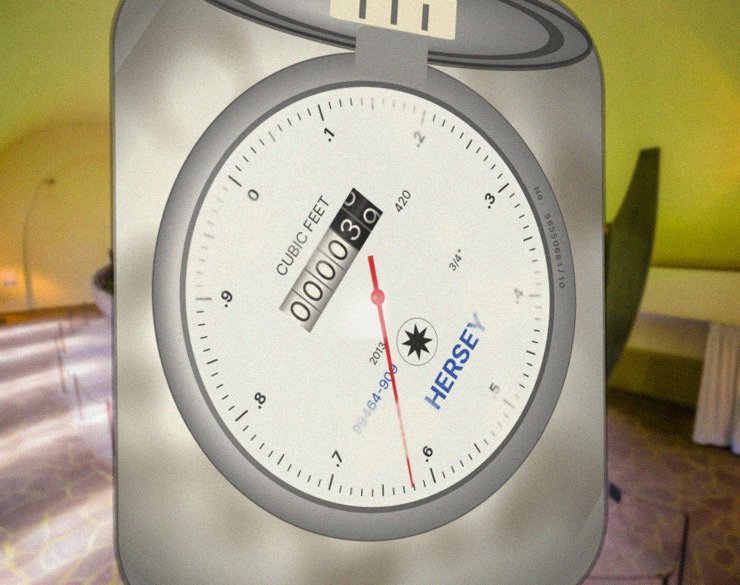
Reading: 38.62 ft³
